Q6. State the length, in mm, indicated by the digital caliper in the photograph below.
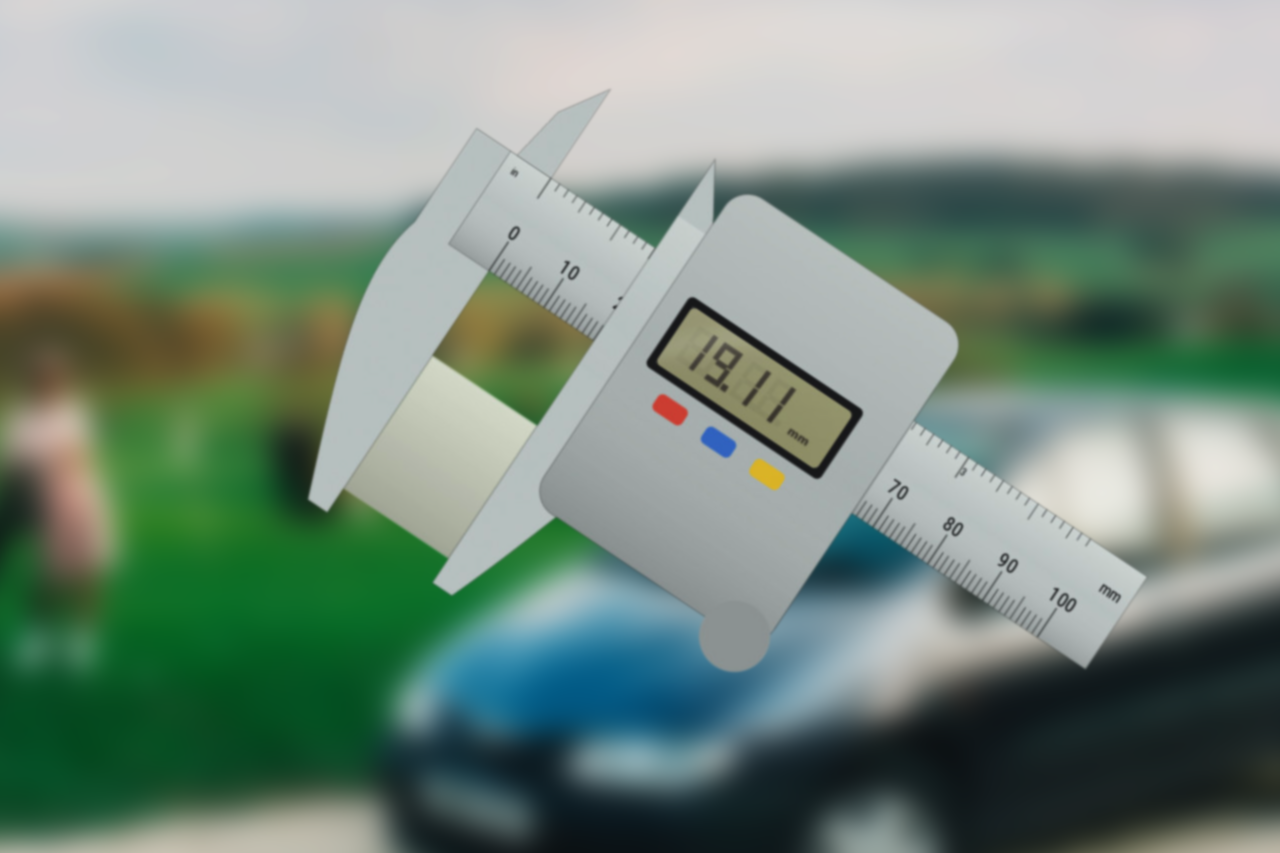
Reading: 19.11 mm
